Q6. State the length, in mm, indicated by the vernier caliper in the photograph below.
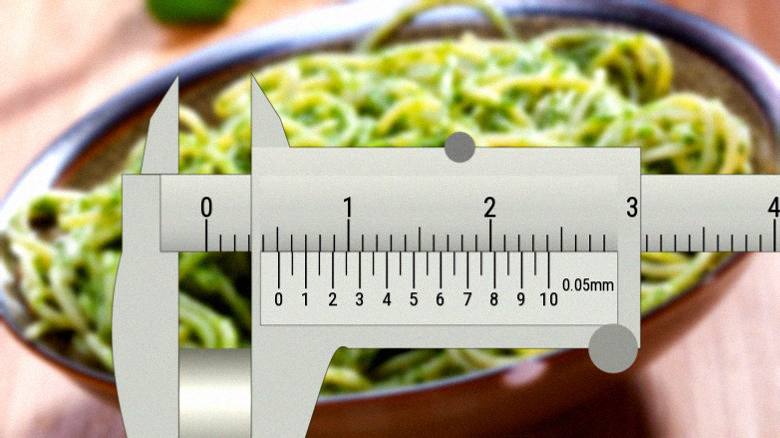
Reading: 5.1 mm
